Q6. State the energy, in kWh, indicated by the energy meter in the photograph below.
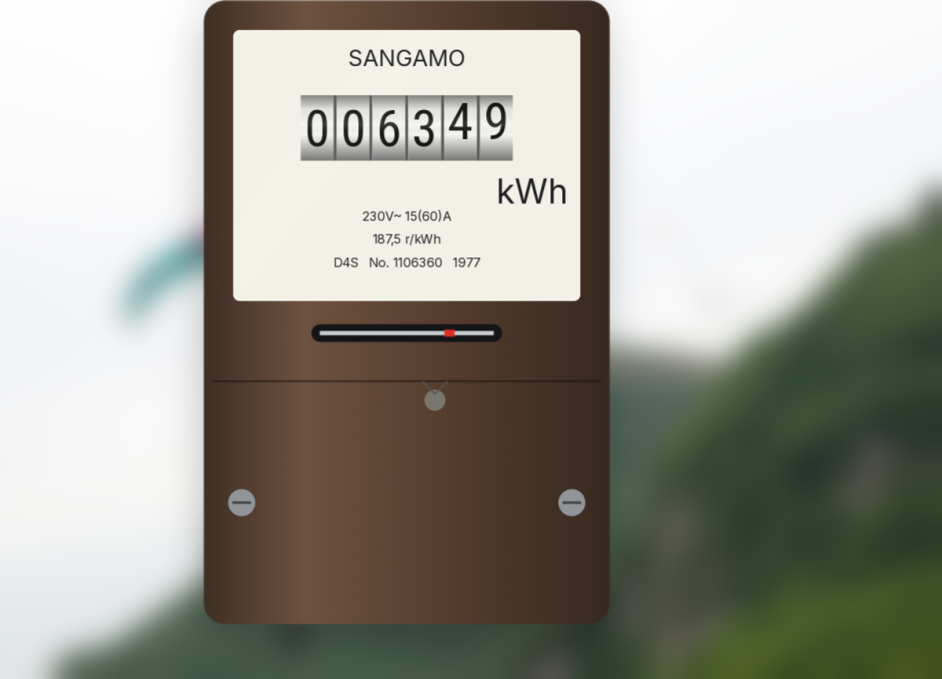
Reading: 6349 kWh
